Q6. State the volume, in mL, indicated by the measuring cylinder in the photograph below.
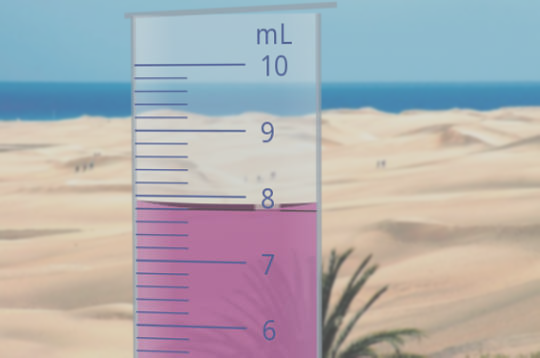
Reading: 7.8 mL
